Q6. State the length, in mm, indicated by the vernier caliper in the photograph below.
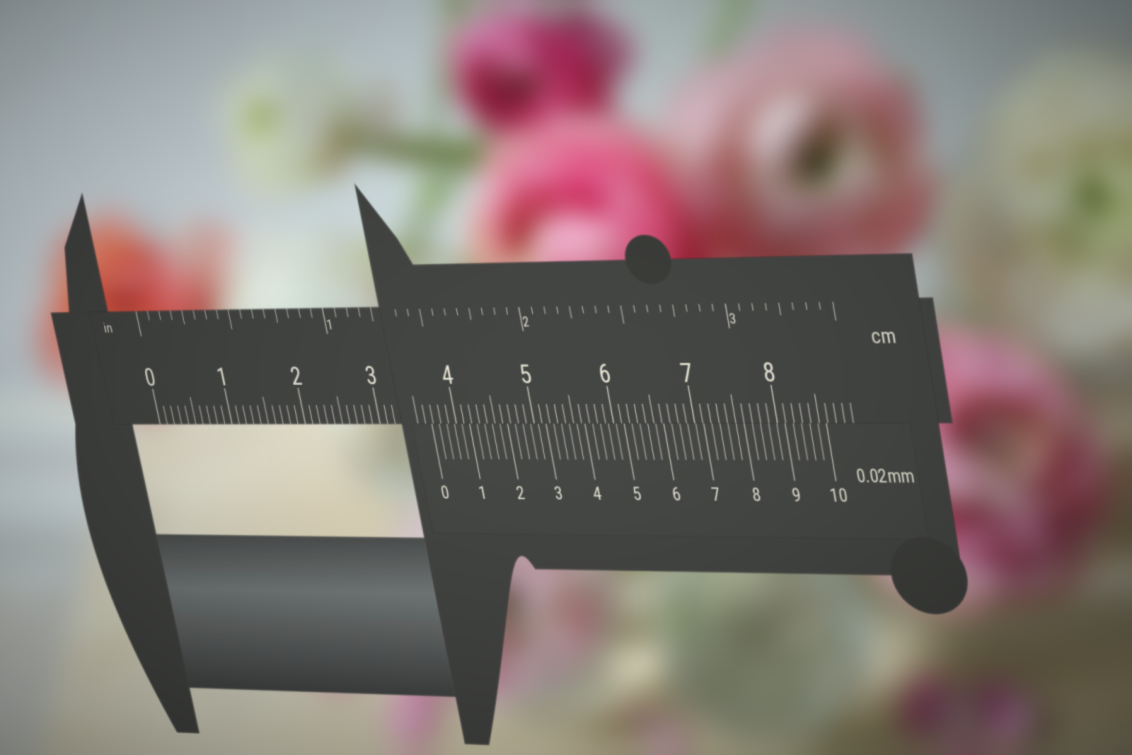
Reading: 36.8 mm
